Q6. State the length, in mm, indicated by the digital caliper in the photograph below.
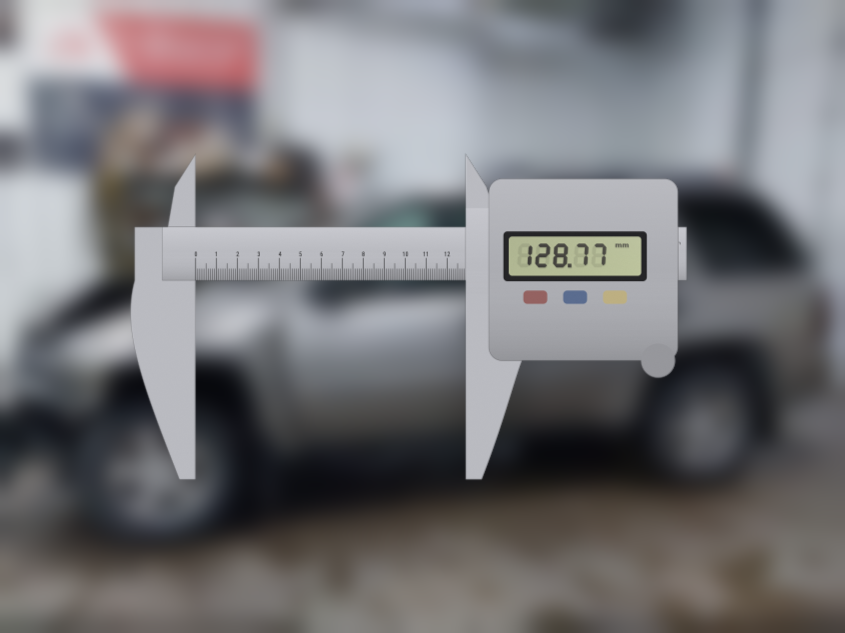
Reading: 128.77 mm
